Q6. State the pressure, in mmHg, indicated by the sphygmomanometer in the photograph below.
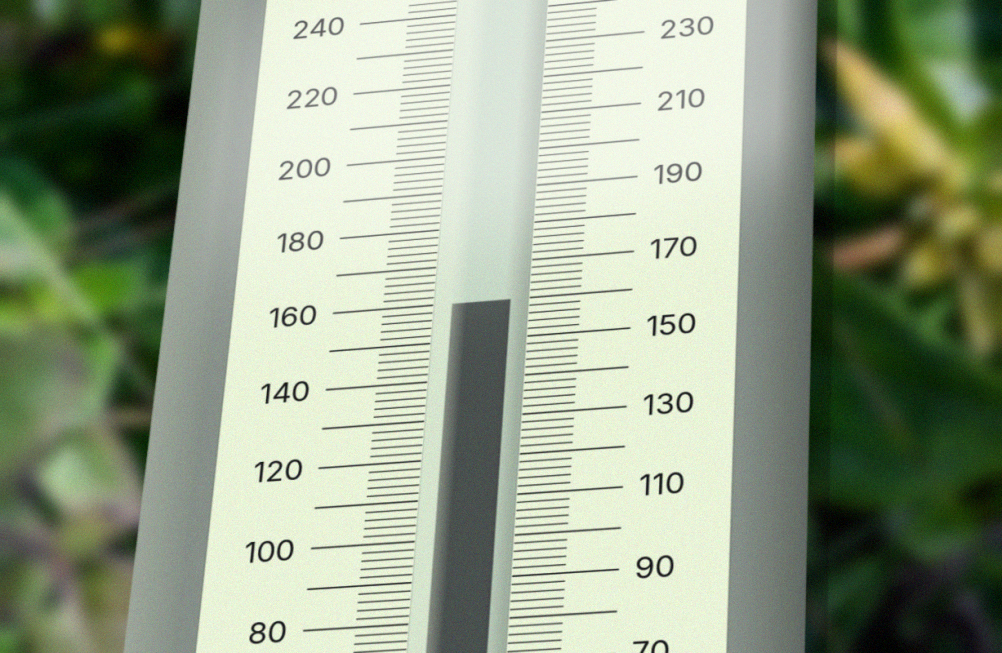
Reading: 160 mmHg
